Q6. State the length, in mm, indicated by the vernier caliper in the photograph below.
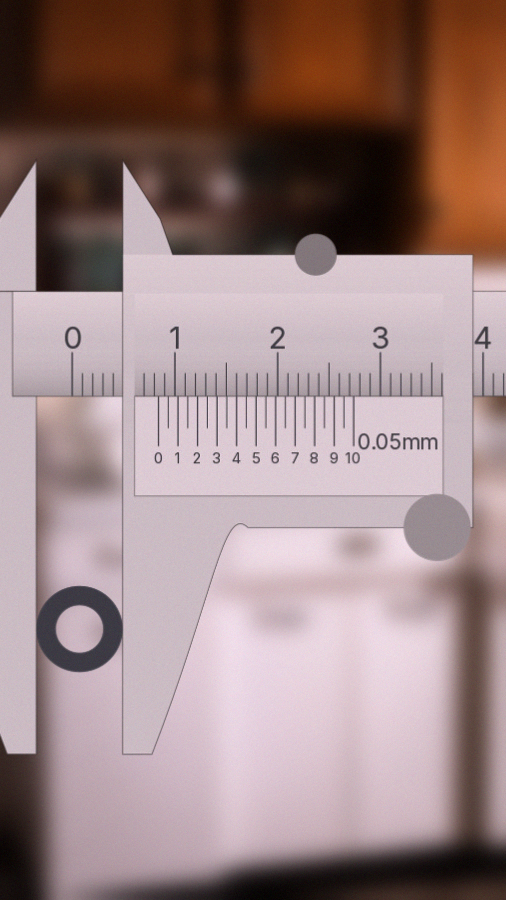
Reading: 8.4 mm
